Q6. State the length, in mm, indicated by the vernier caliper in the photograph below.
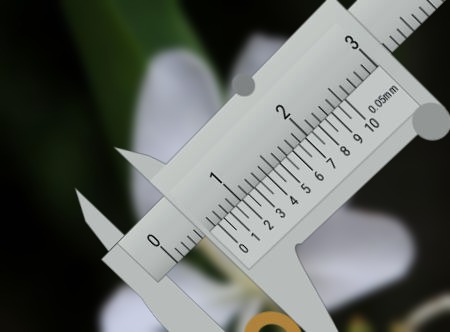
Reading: 6.4 mm
